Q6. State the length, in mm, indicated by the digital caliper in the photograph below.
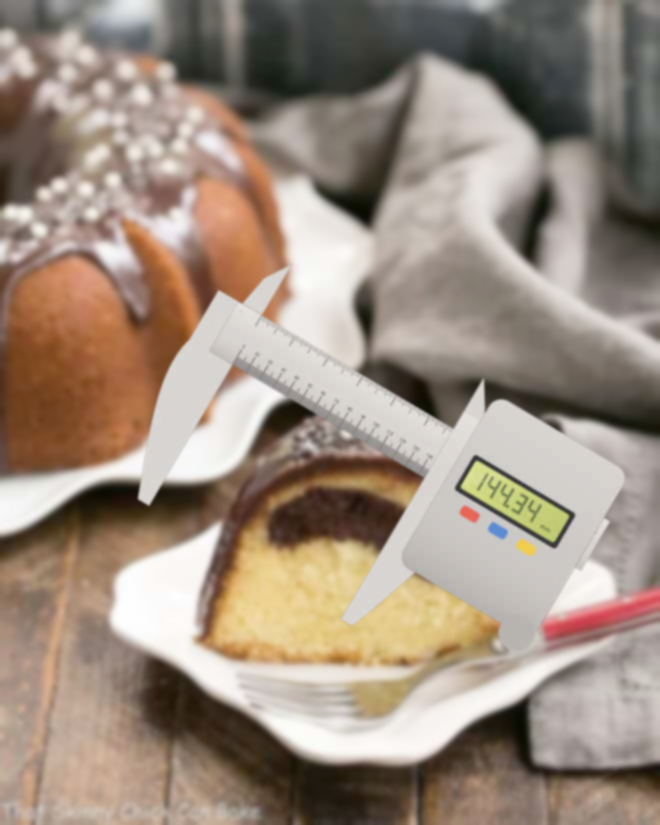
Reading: 144.34 mm
